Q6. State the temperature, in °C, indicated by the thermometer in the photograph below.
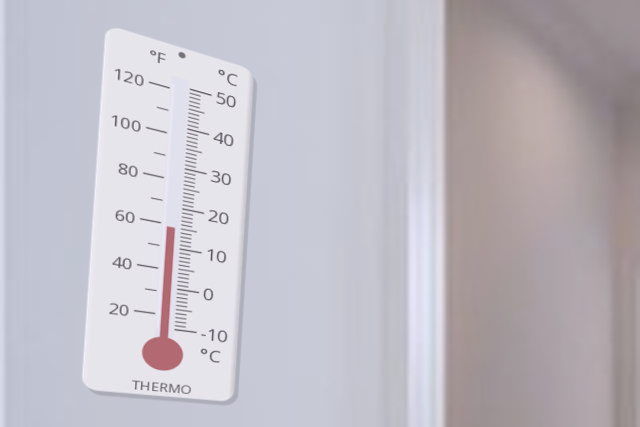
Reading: 15 °C
